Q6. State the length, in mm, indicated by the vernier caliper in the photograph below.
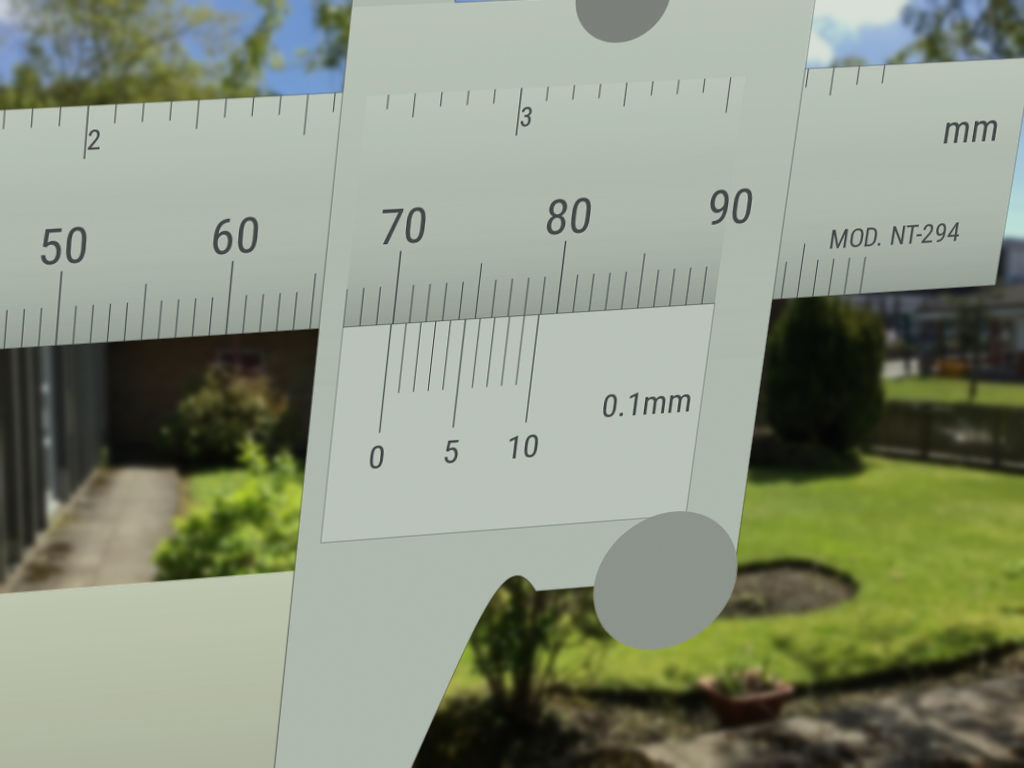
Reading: 69.9 mm
